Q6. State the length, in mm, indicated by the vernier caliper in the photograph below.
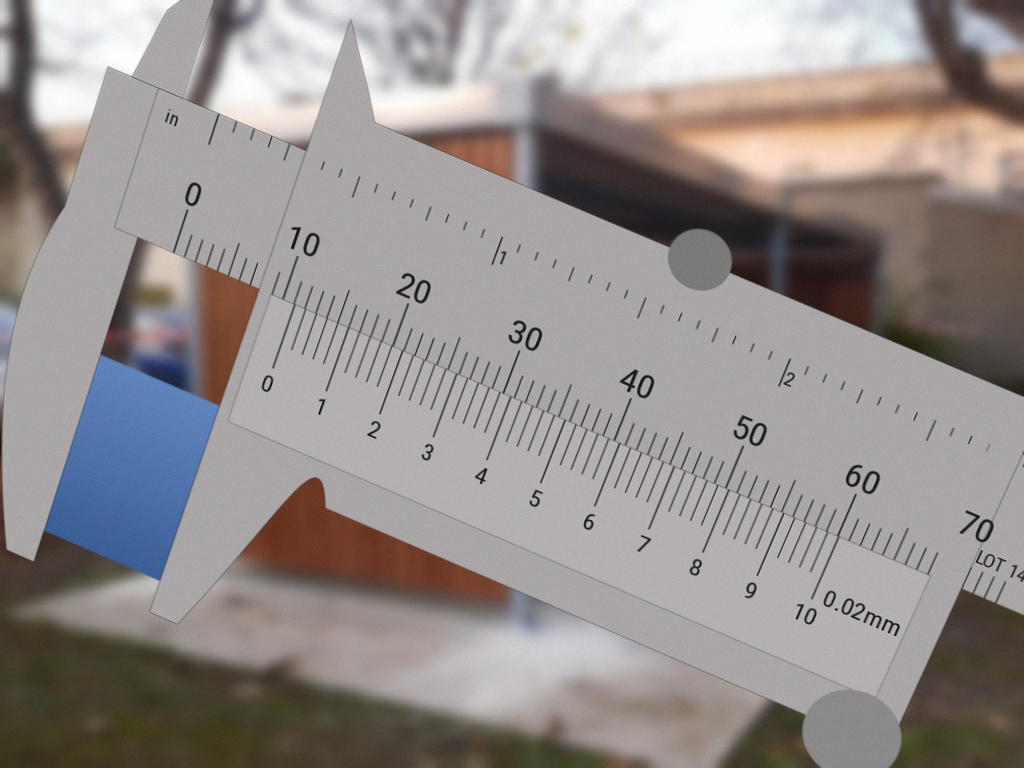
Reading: 11.1 mm
